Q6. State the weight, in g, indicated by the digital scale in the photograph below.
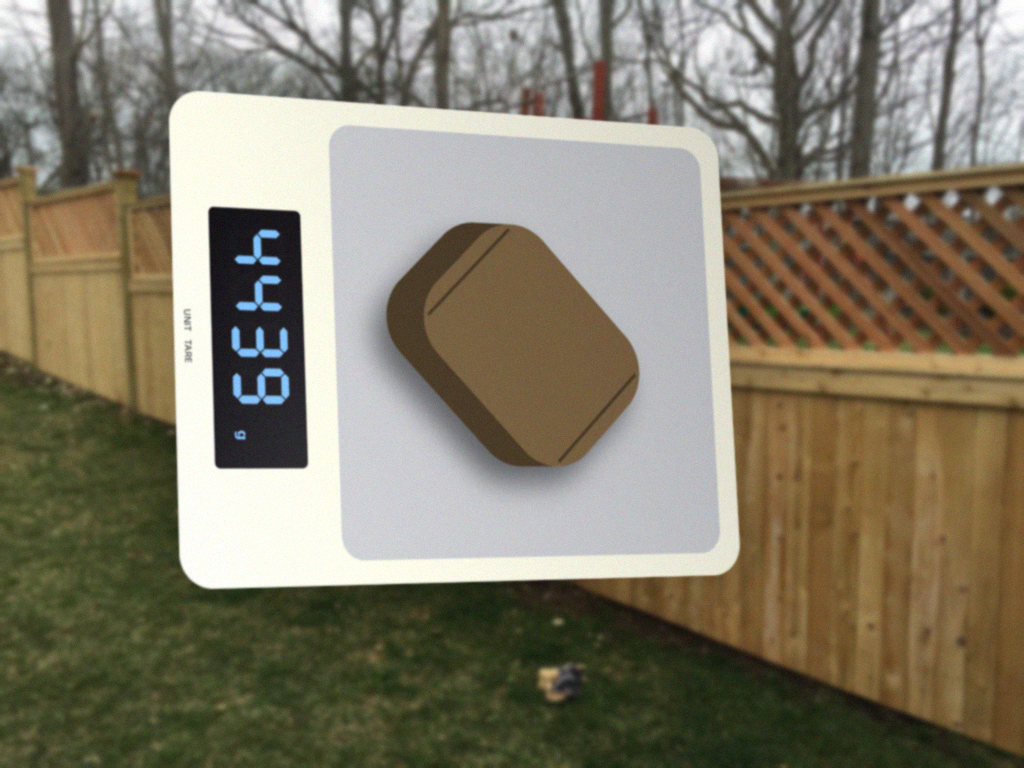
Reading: 4439 g
